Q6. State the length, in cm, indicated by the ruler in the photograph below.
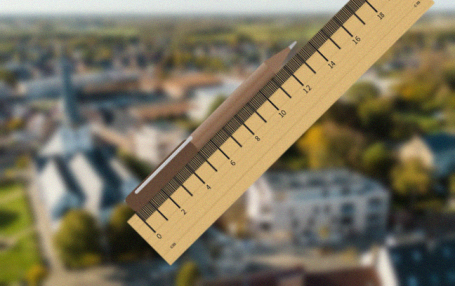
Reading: 13.5 cm
